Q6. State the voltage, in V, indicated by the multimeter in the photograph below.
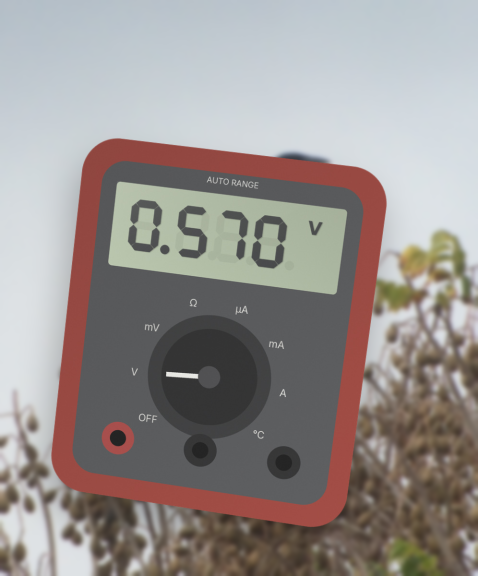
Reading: 0.570 V
